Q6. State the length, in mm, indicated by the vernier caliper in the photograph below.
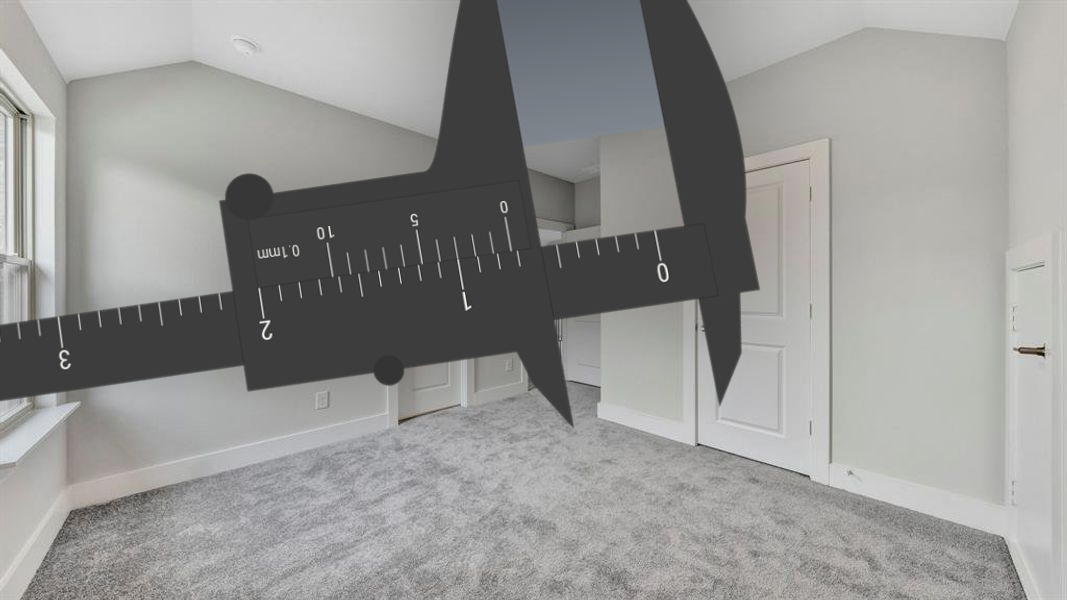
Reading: 7.3 mm
